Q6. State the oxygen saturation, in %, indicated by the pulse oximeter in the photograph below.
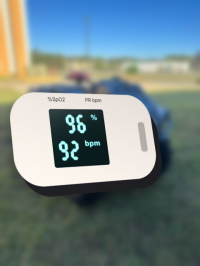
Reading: 96 %
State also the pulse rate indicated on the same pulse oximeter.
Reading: 92 bpm
